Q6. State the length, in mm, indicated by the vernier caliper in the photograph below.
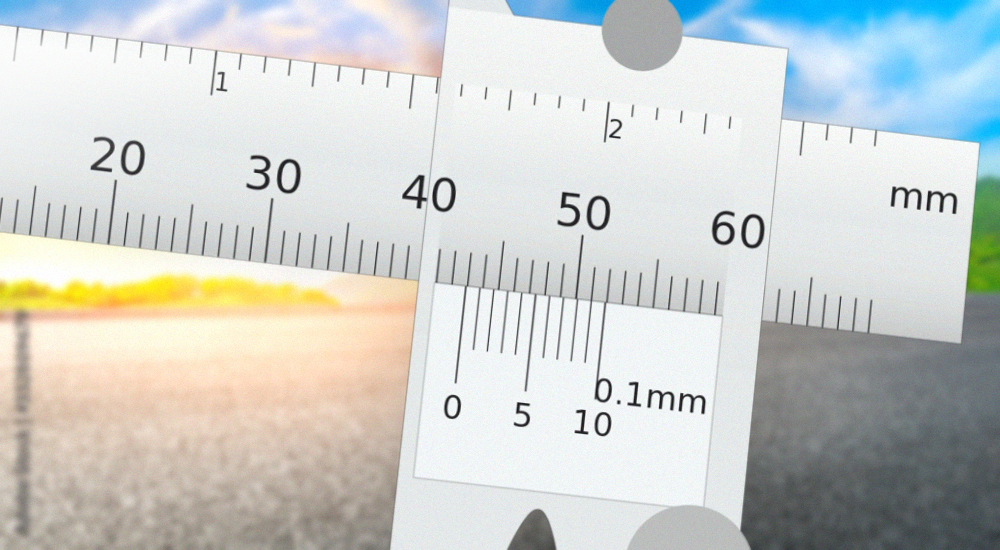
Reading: 42.9 mm
